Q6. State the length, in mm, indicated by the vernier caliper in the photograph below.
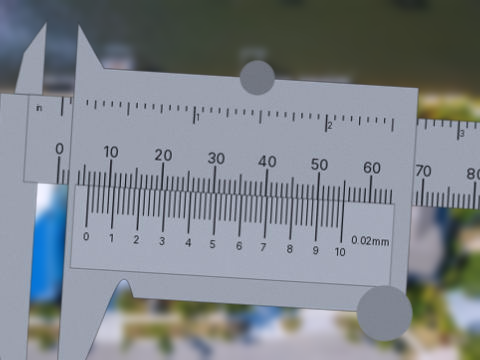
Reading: 6.0 mm
